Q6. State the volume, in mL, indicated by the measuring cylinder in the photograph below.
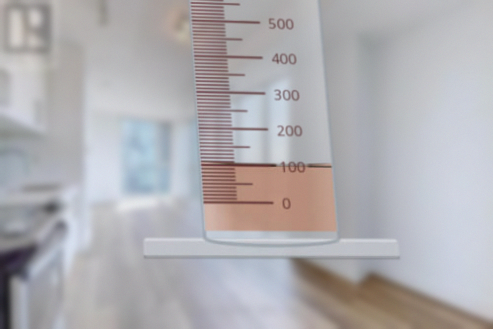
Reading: 100 mL
